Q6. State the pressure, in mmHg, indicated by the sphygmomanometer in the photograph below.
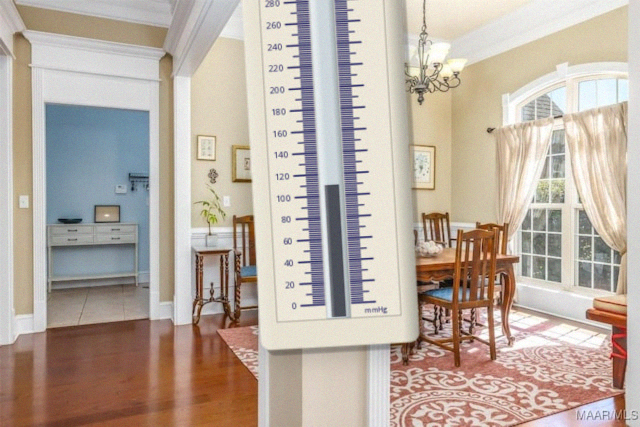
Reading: 110 mmHg
